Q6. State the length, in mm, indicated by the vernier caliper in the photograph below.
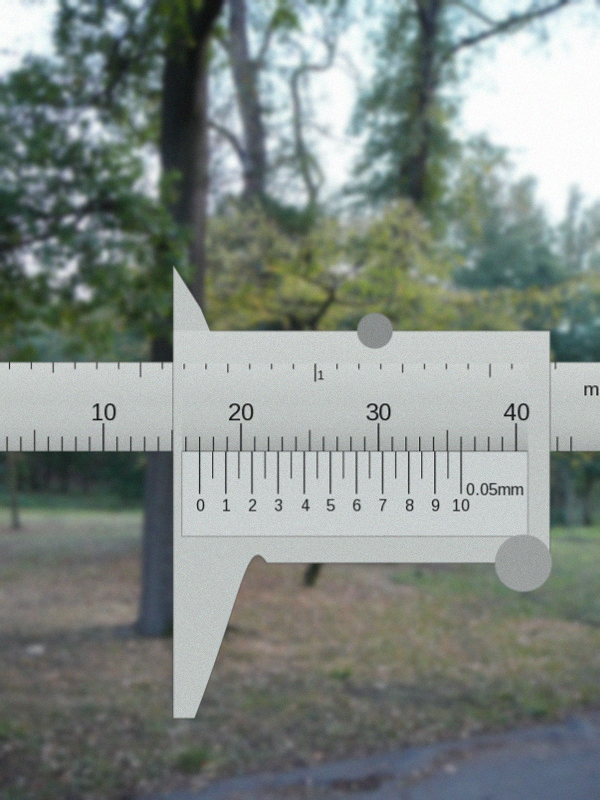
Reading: 17.0 mm
